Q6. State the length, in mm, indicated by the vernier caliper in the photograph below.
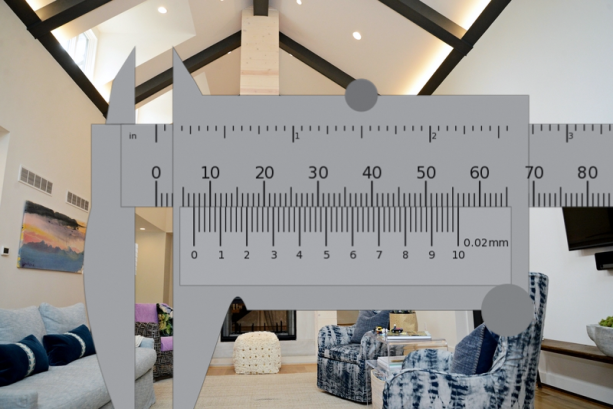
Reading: 7.0 mm
